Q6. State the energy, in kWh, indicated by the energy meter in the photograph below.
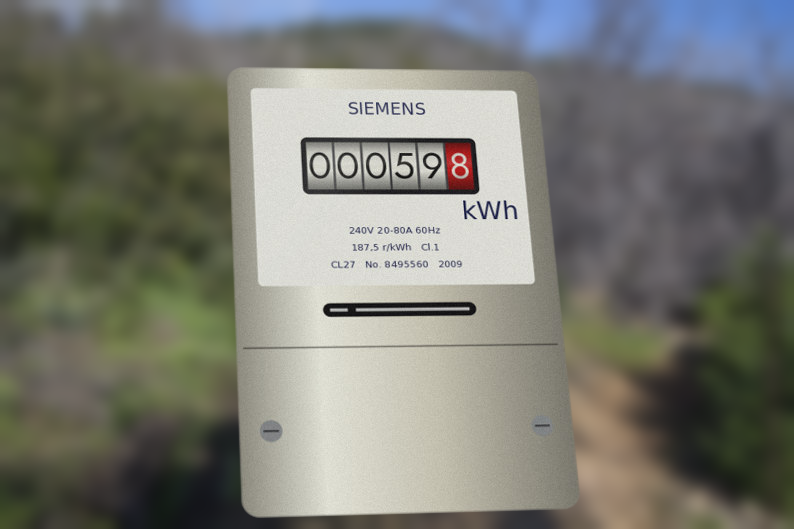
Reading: 59.8 kWh
